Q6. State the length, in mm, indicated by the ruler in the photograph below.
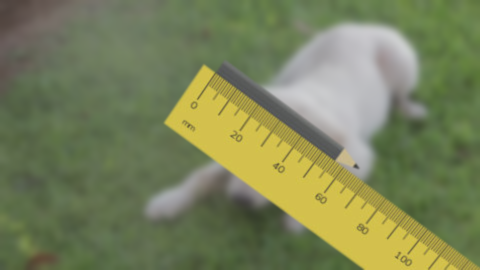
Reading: 65 mm
